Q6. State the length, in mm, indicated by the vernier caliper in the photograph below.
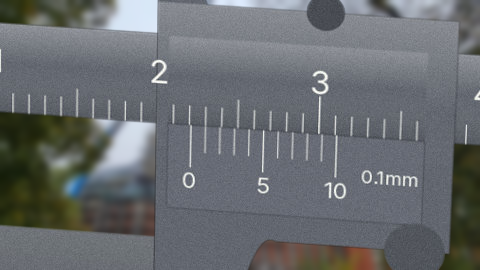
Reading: 22.1 mm
